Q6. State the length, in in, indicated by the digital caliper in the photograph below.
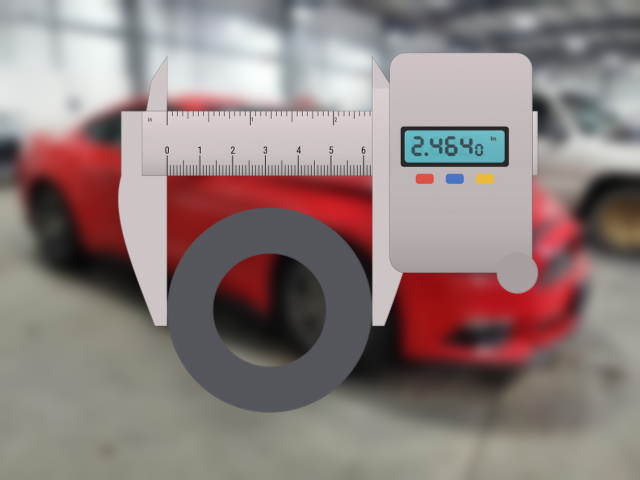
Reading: 2.4640 in
